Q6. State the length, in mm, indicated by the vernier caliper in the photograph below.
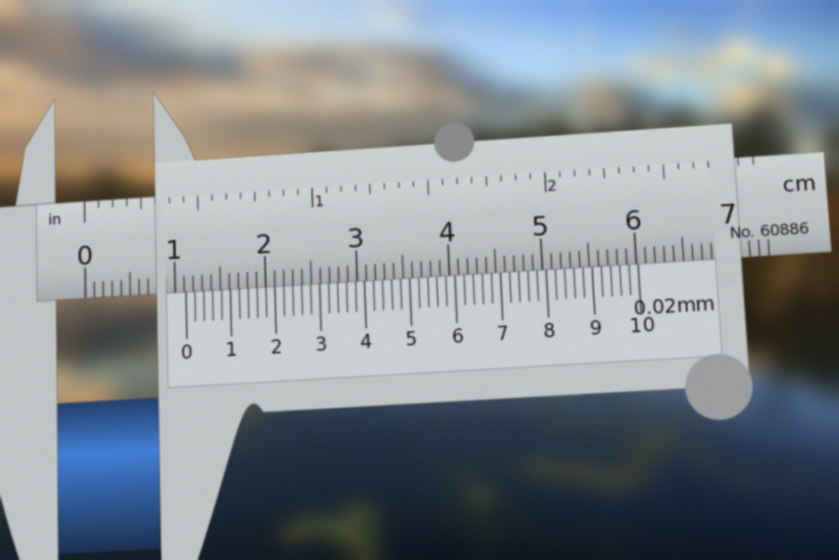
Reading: 11.2 mm
